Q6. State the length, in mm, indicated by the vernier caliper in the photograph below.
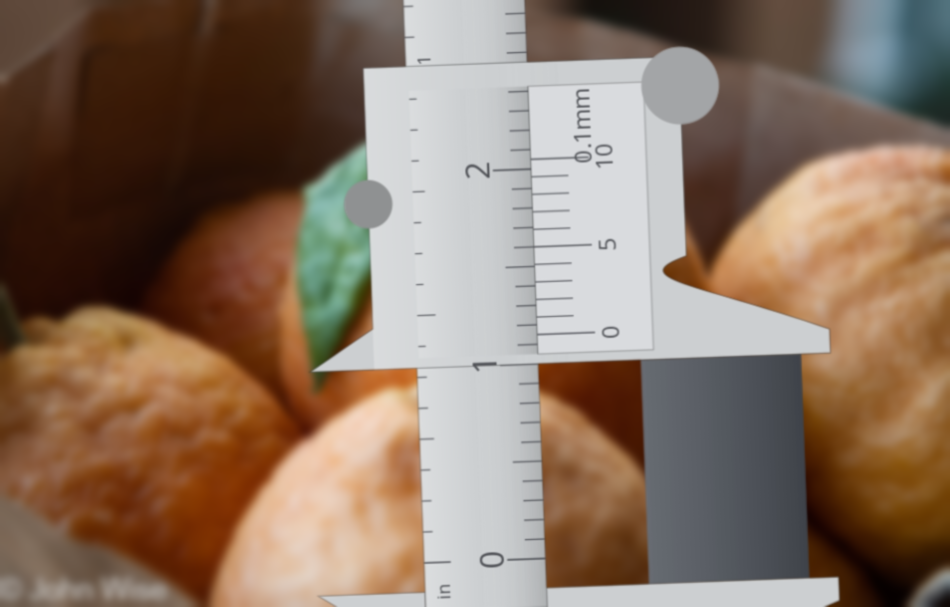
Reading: 11.5 mm
